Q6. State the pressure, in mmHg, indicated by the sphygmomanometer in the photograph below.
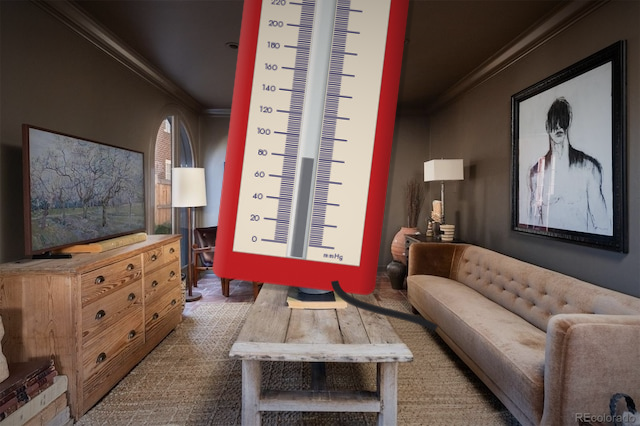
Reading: 80 mmHg
